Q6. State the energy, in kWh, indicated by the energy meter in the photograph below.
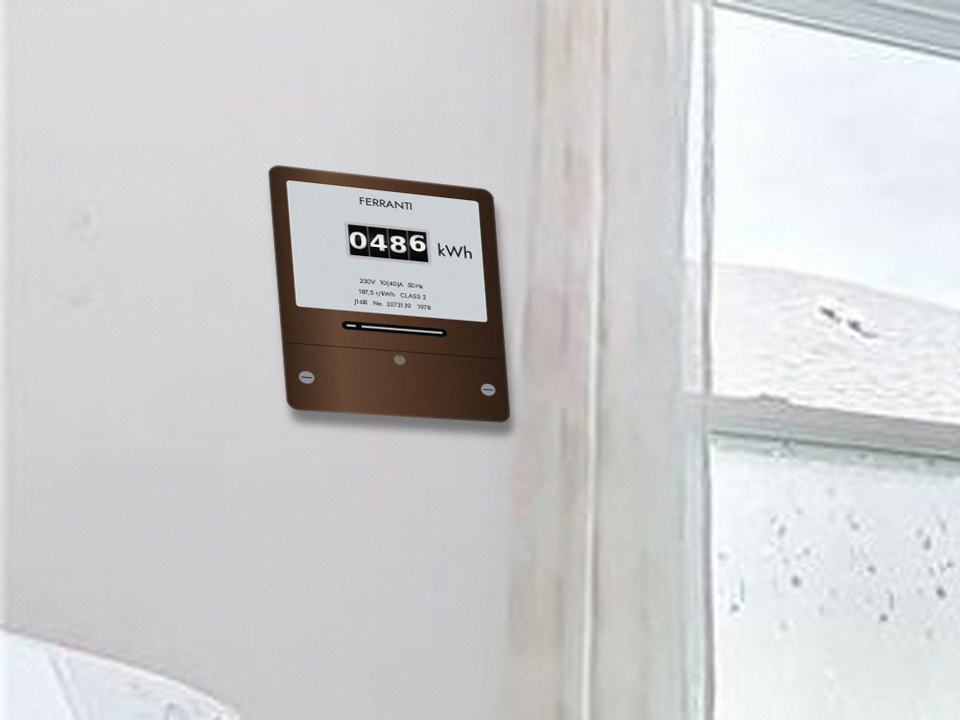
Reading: 486 kWh
